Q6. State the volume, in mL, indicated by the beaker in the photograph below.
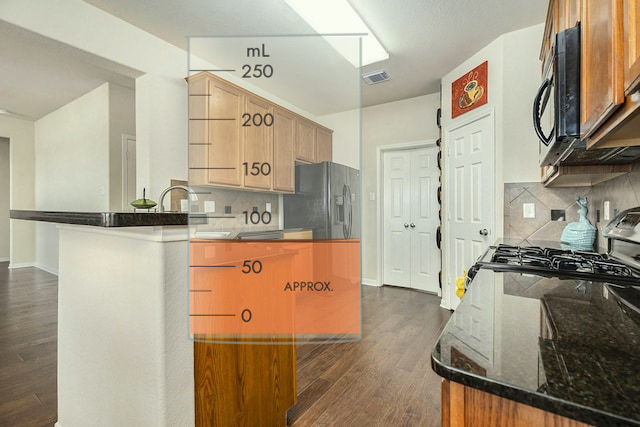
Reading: 75 mL
